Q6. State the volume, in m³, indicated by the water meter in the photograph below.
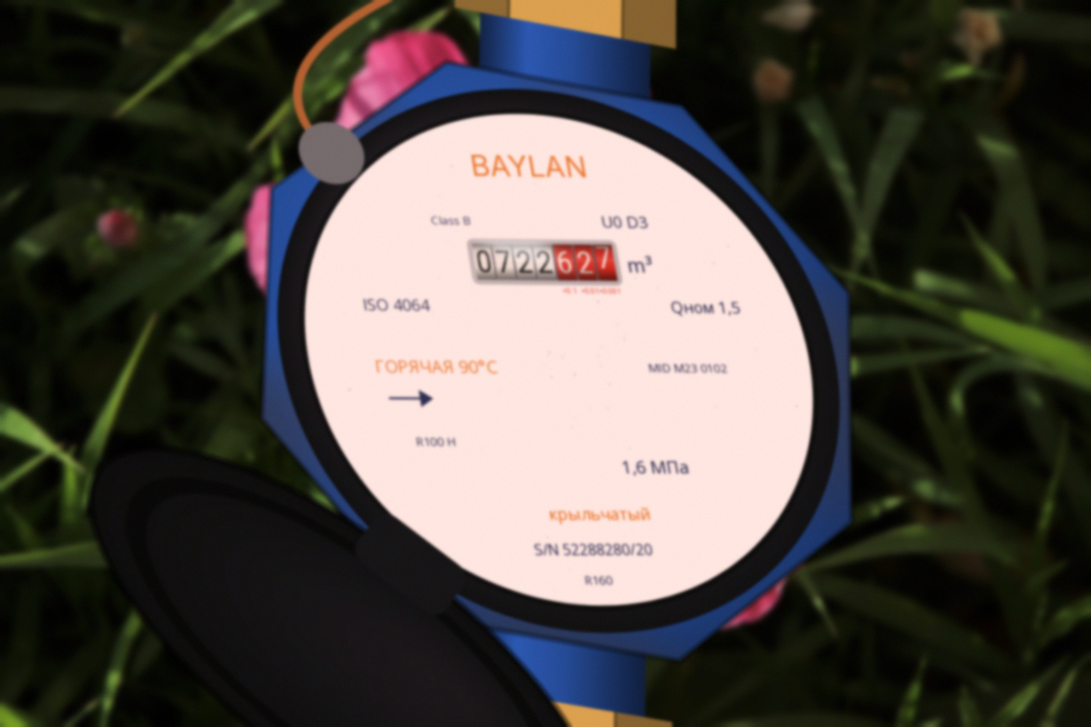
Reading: 722.627 m³
